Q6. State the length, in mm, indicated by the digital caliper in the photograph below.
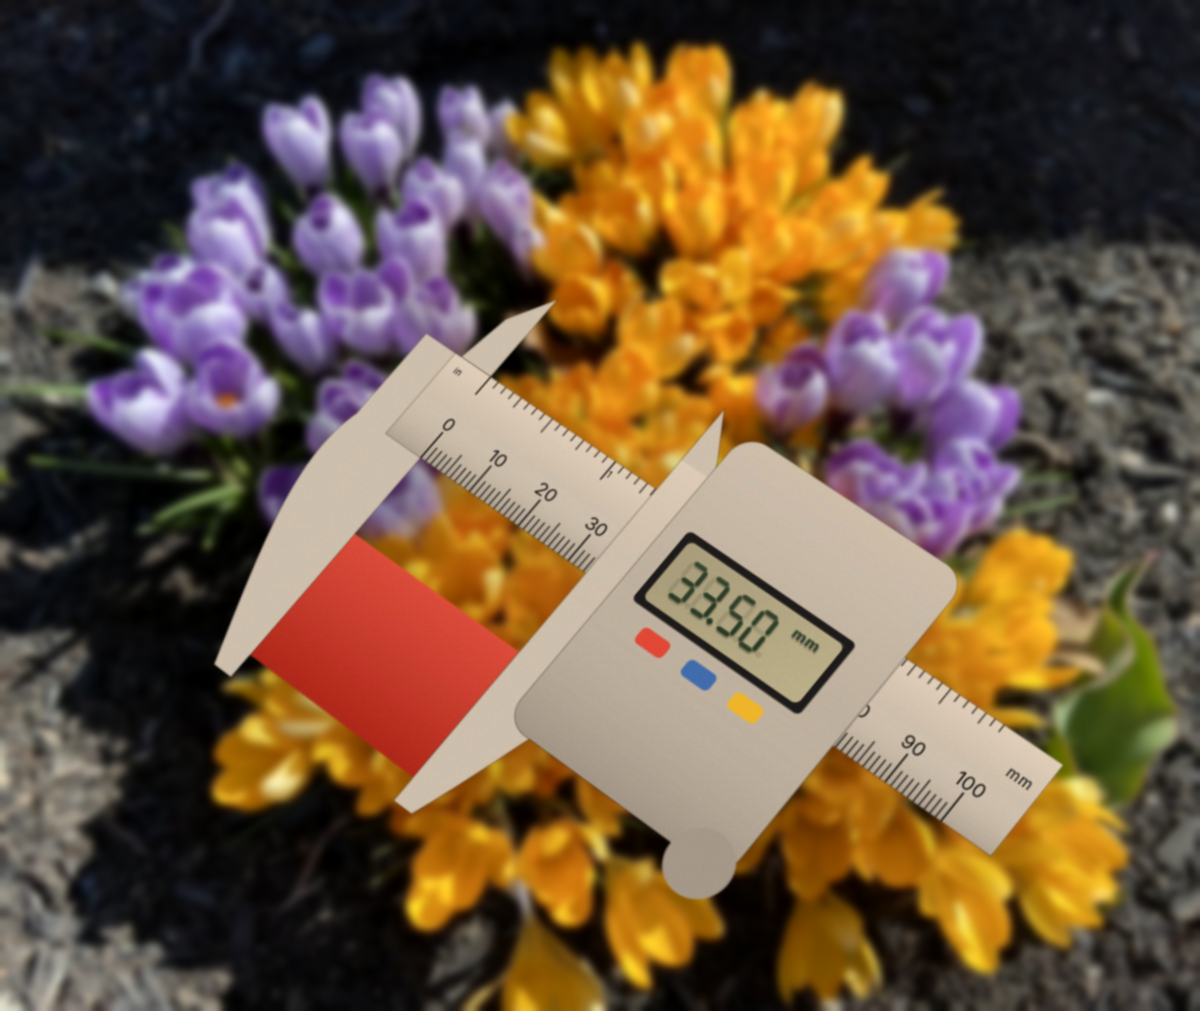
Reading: 33.50 mm
